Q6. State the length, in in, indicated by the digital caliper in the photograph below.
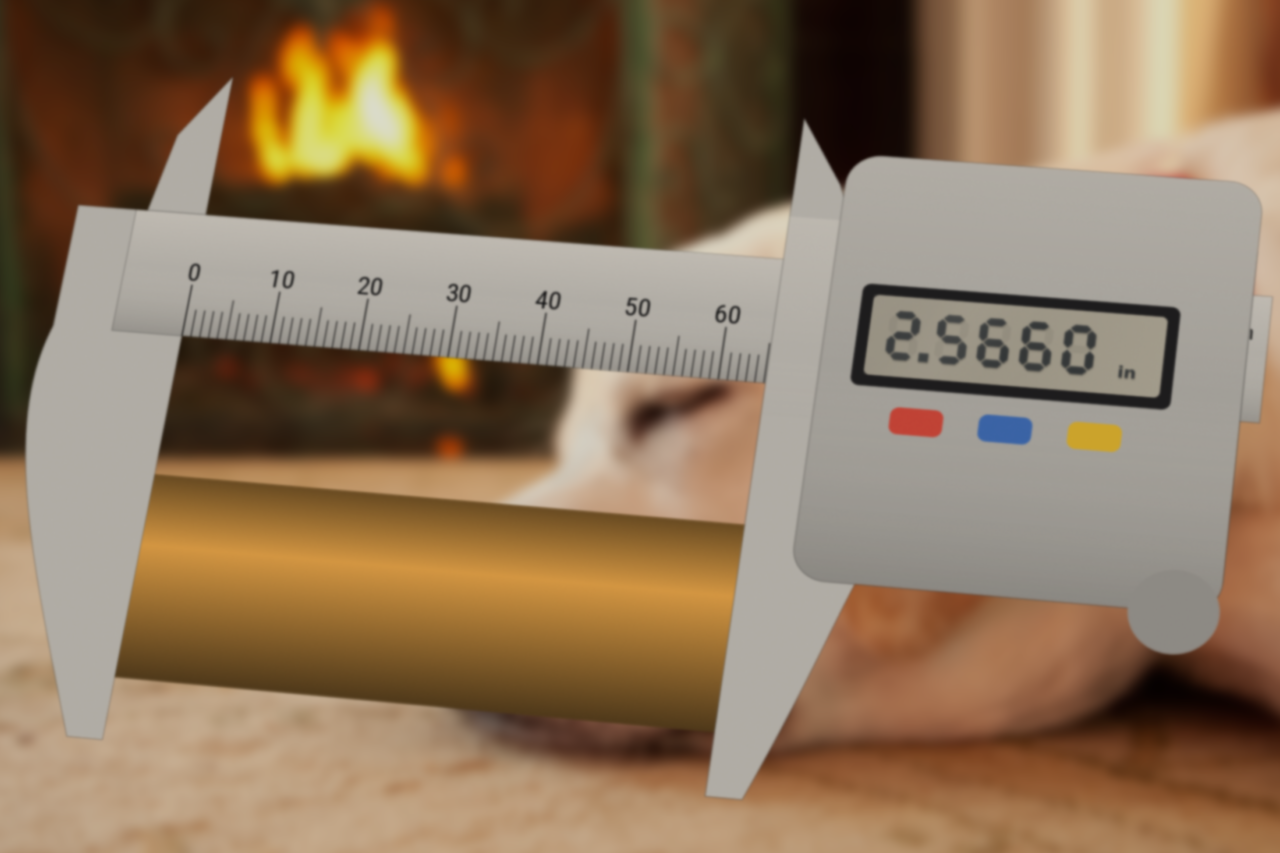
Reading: 2.5660 in
